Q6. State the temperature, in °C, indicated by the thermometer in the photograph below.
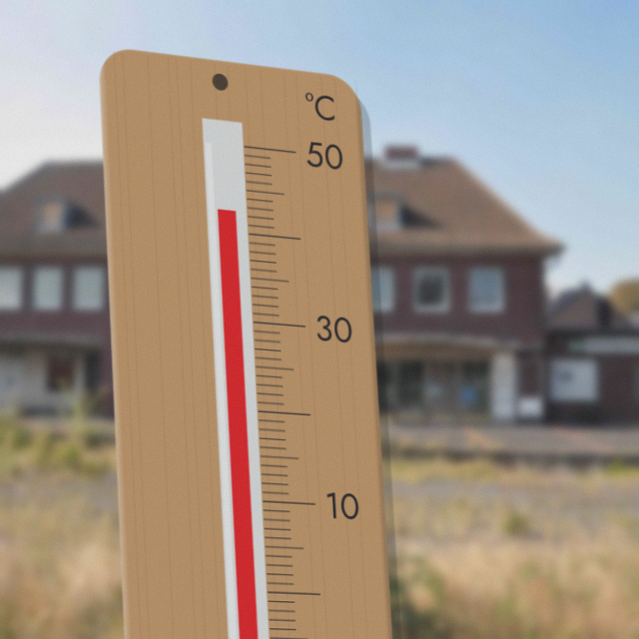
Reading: 42.5 °C
